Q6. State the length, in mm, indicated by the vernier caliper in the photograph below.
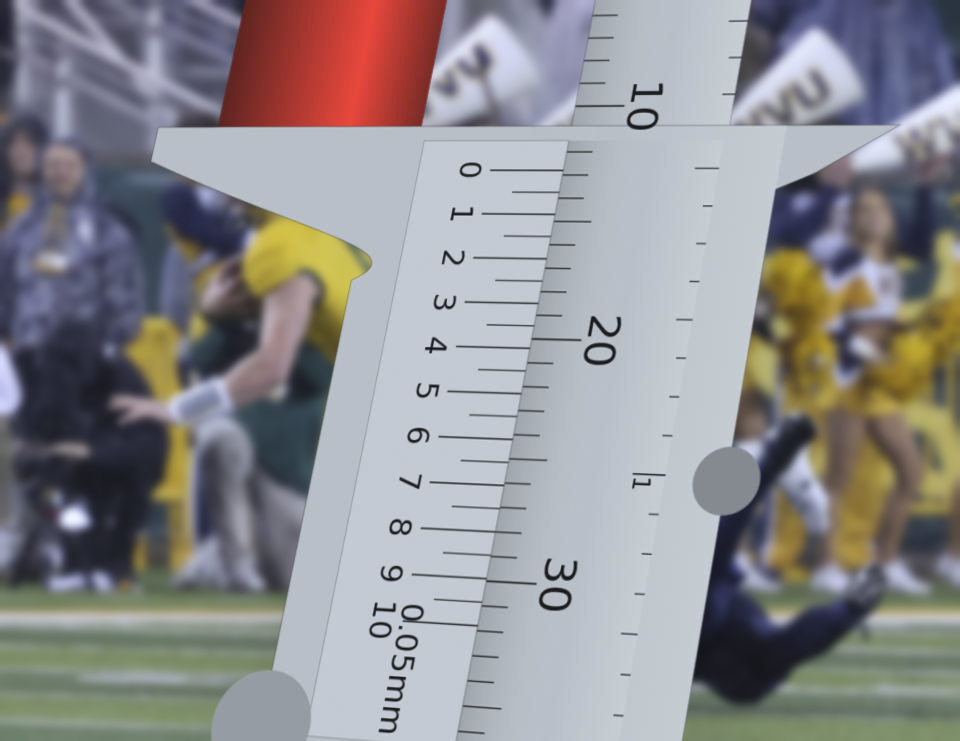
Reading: 12.8 mm
